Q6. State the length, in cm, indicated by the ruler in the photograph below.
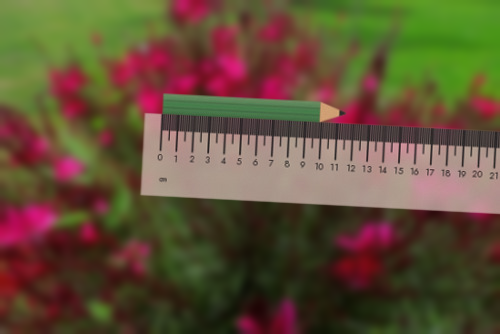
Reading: 11.5 cm
